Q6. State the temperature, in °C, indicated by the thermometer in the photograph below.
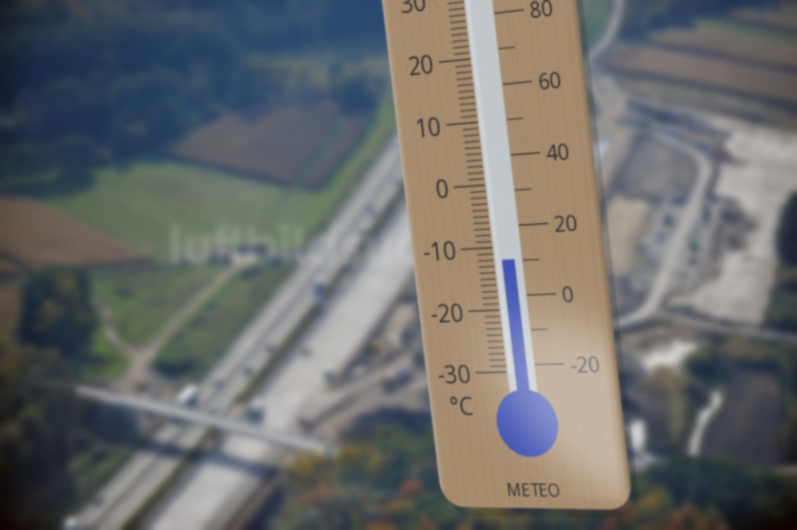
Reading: -12 °C
